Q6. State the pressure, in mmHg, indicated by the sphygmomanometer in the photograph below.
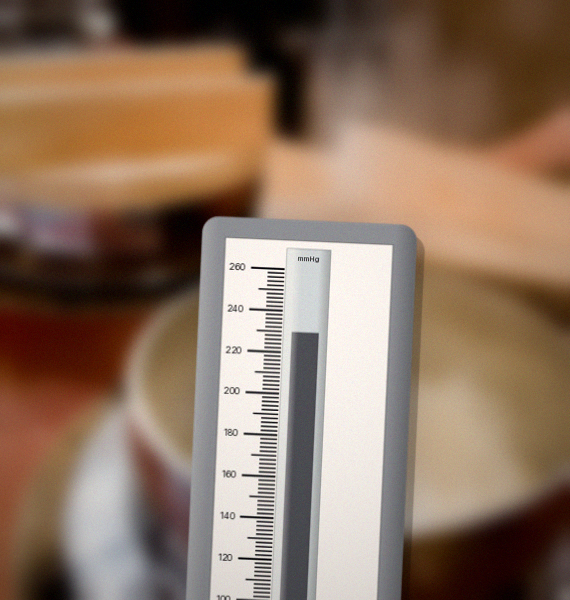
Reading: 230 mmHg
